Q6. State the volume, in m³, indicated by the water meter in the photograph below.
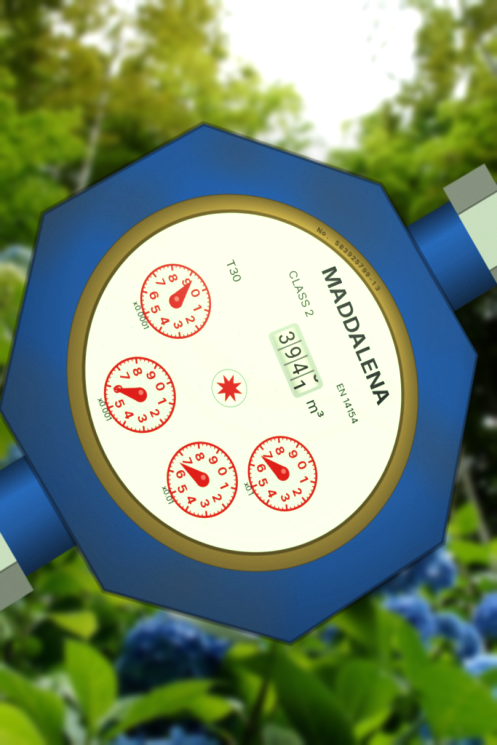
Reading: 3940.6659 m³
